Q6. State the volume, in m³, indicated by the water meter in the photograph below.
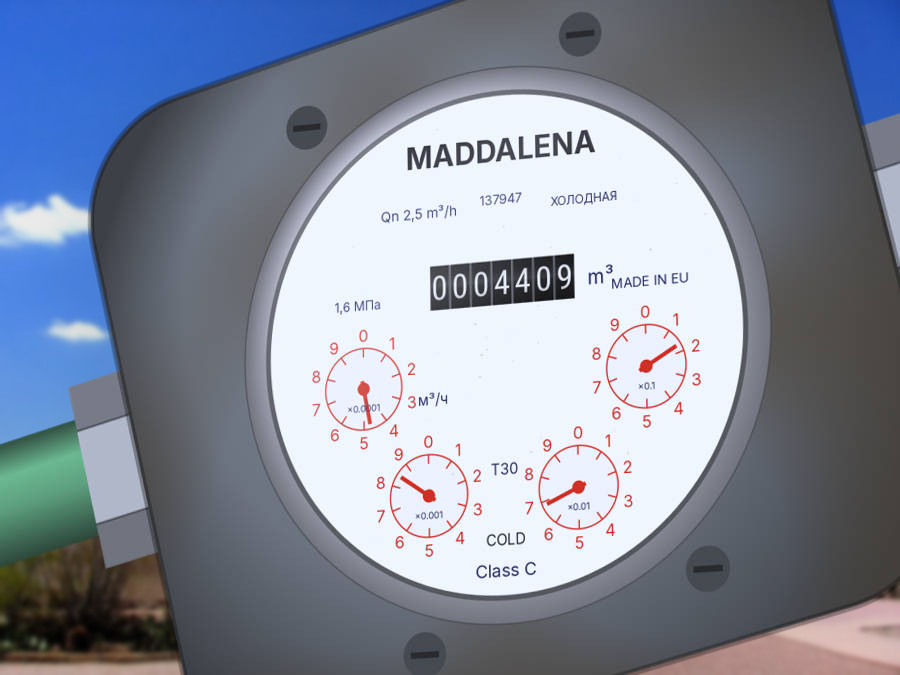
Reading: 4409.1684 m³
